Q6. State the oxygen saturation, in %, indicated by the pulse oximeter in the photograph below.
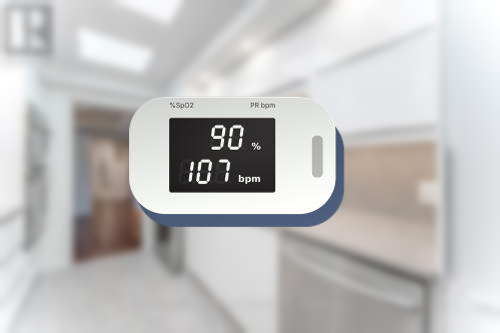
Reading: 90 %
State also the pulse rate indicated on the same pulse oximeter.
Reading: 107 bpm
